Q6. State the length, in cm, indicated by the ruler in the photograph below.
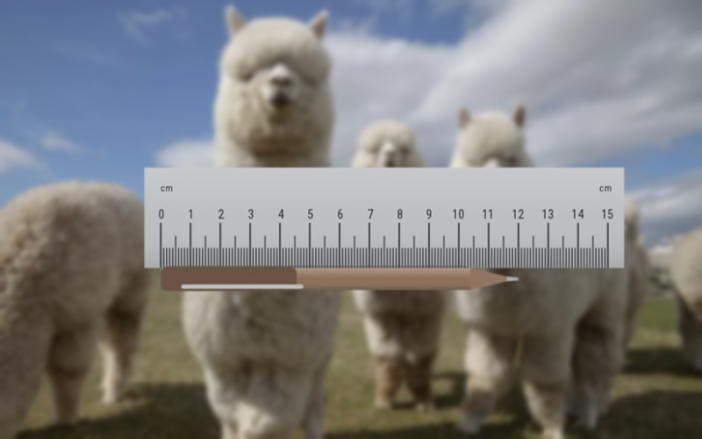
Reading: 12 cm
